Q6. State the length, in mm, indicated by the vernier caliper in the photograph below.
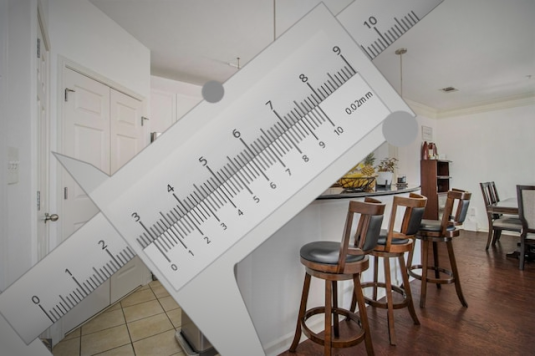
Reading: 29.5 mm
